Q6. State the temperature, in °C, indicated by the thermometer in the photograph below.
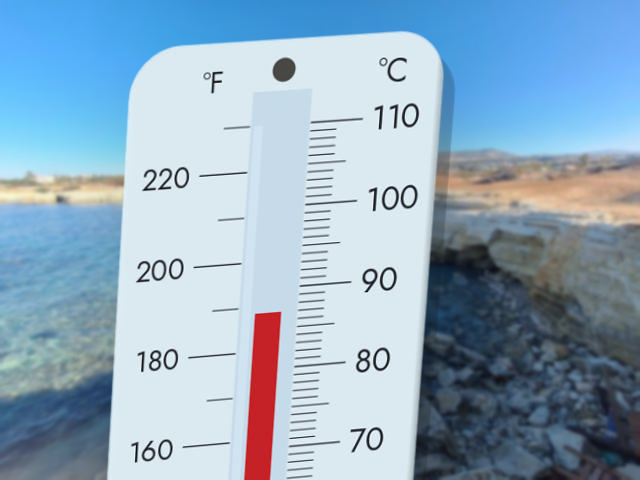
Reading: 87 °C
